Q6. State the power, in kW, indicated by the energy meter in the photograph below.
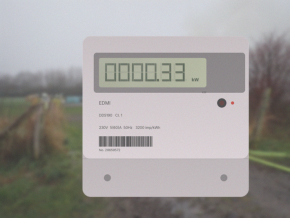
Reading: 0.33 kW
